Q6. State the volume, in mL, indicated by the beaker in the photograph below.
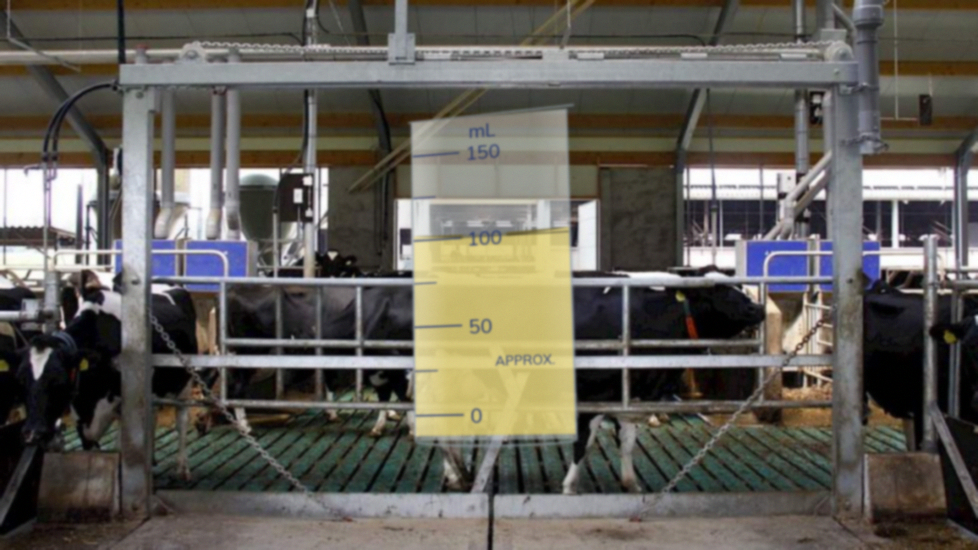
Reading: 100 mL
